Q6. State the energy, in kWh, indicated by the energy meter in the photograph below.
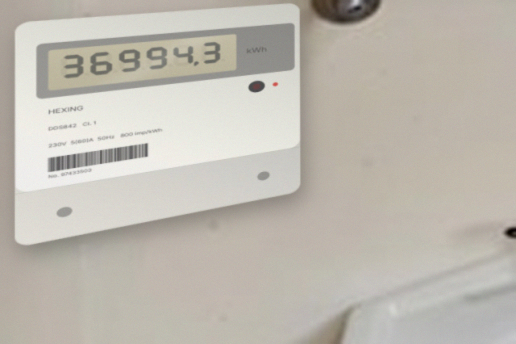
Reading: 36994.3 kWh
